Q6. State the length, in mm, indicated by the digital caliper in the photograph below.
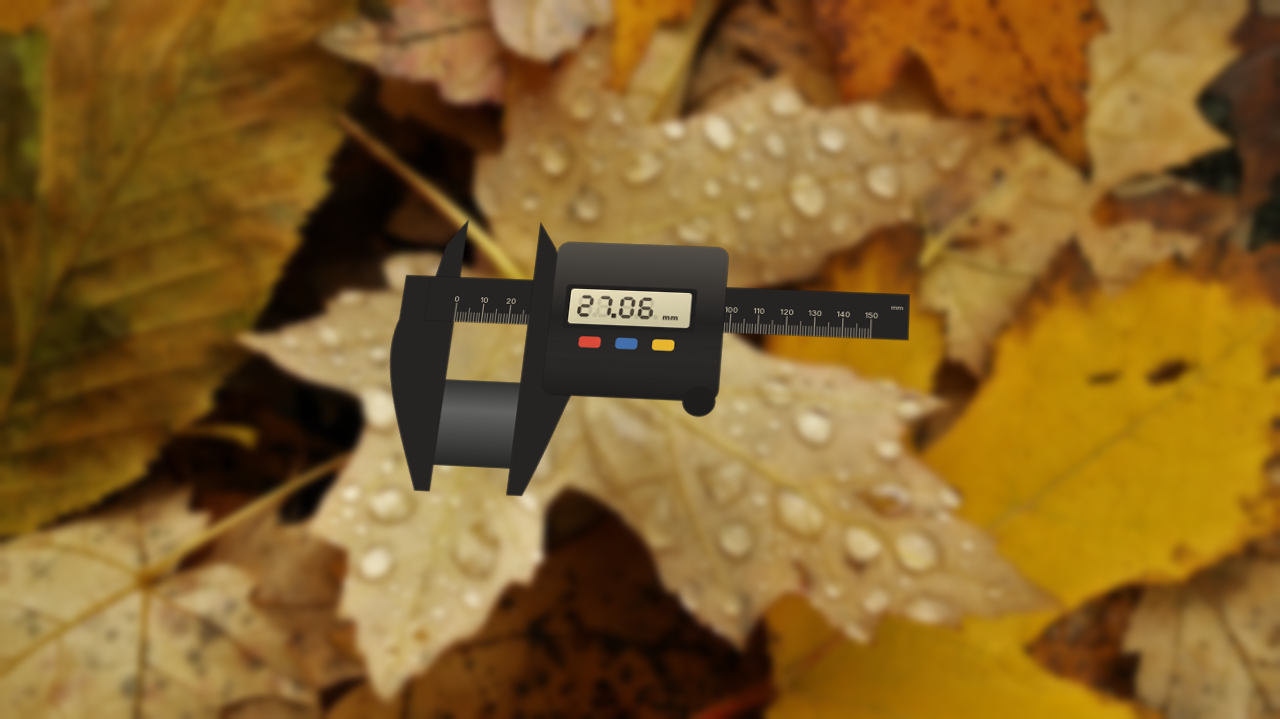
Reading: 27.06 mm
